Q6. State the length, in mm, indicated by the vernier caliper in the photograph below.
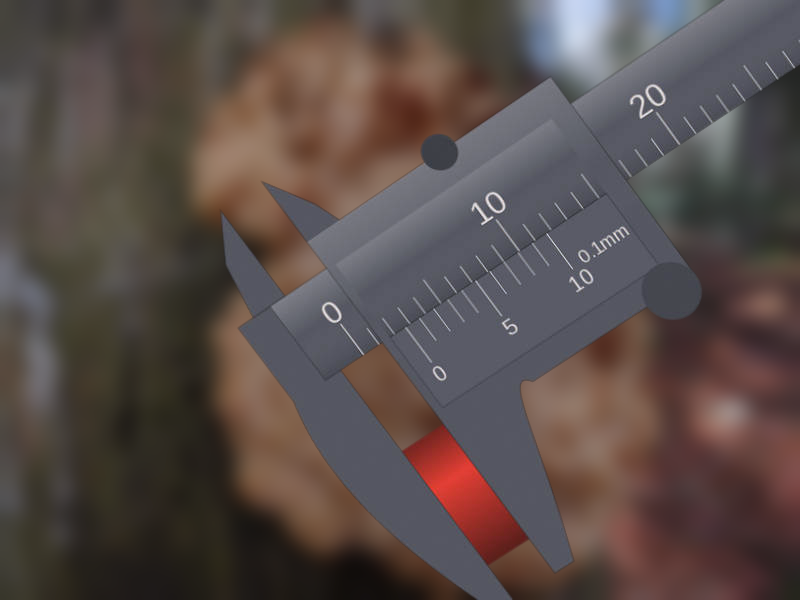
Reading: 2.7 mm
